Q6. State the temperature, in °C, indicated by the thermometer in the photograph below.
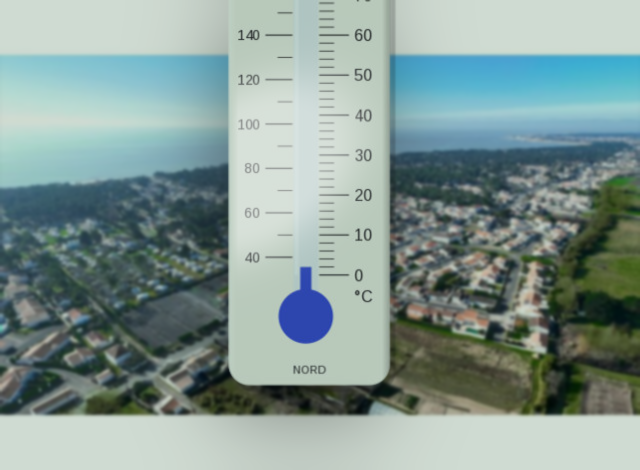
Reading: 2 °C
